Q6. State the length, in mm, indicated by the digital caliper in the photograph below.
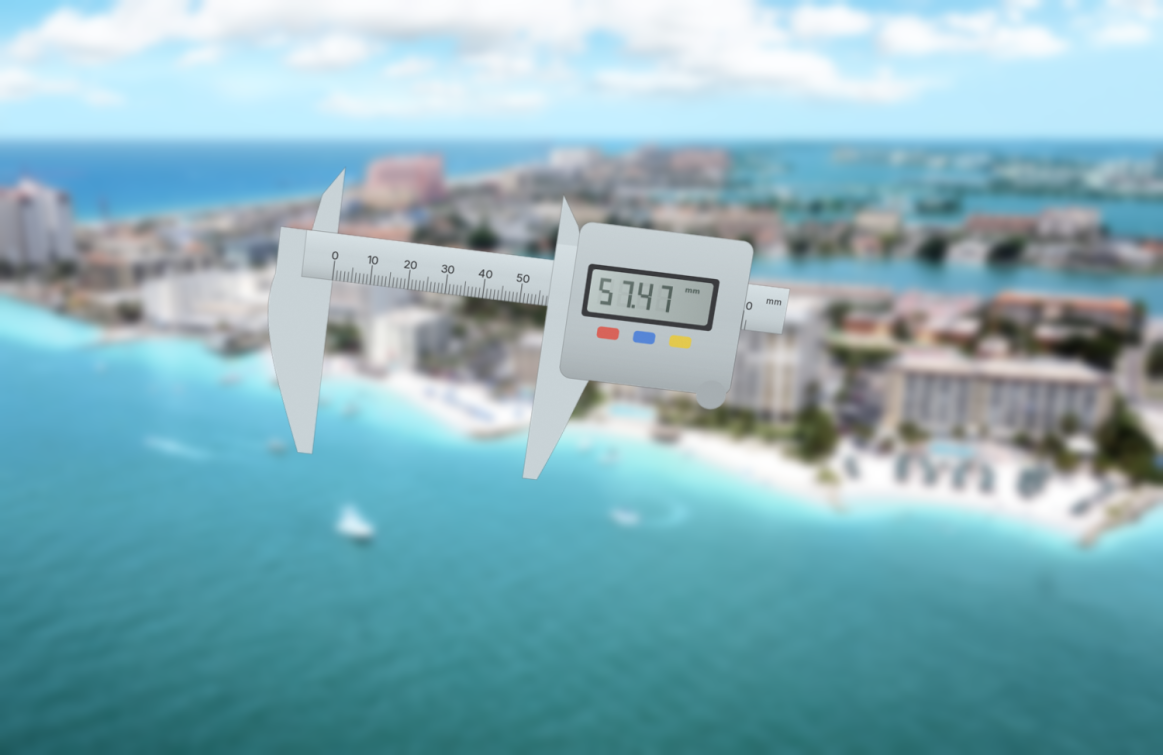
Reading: 57.47 mm
